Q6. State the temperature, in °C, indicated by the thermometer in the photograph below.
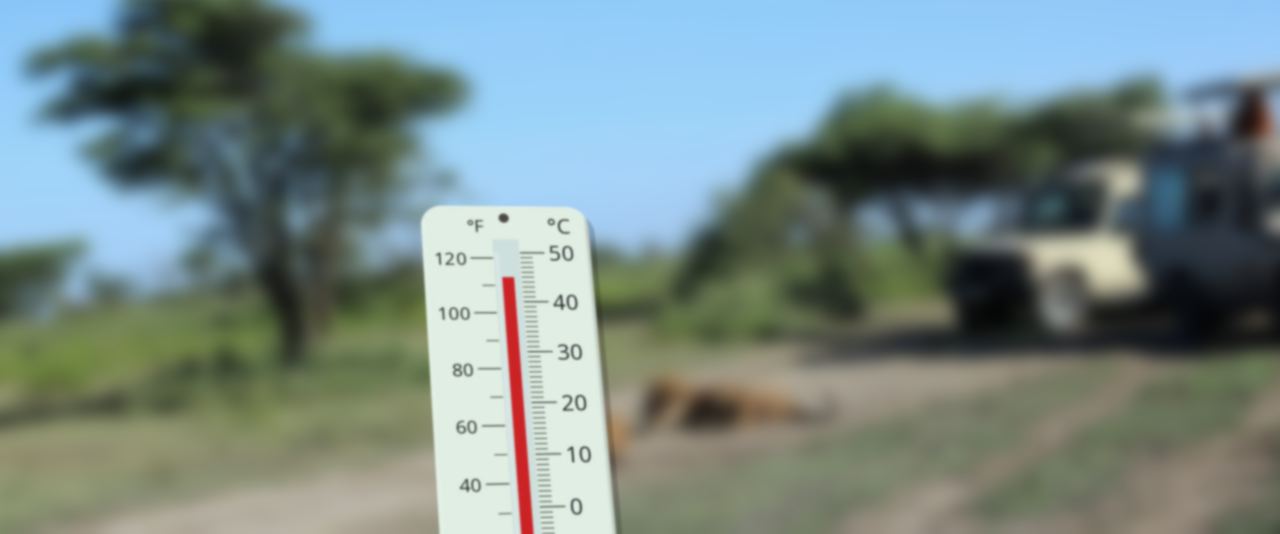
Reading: 45 °C
